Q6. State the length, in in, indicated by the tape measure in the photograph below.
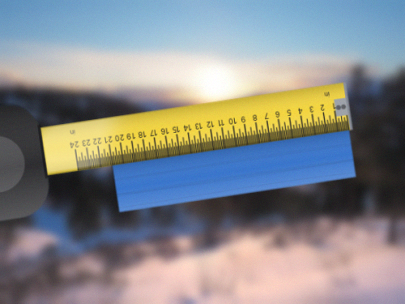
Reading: 21 in
